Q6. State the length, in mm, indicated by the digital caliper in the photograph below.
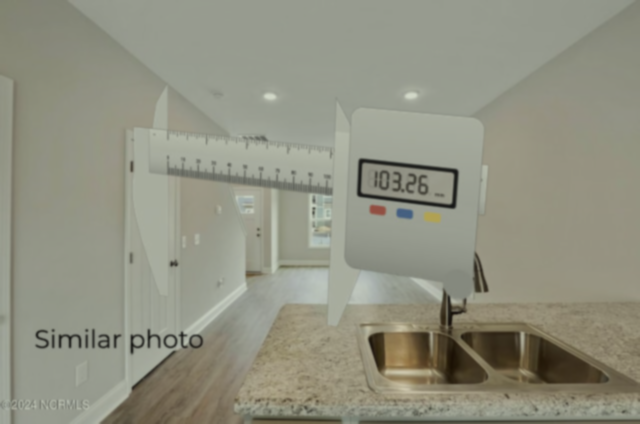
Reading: 103.26 mm
